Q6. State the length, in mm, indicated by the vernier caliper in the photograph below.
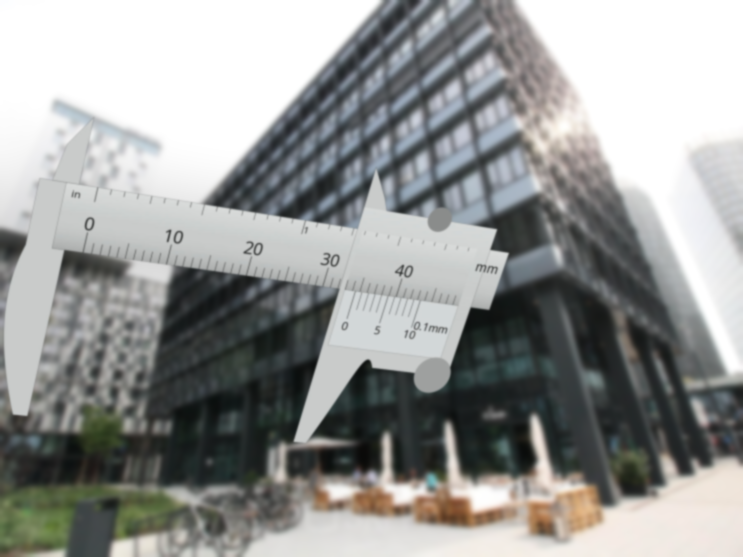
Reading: 34.4 mm
